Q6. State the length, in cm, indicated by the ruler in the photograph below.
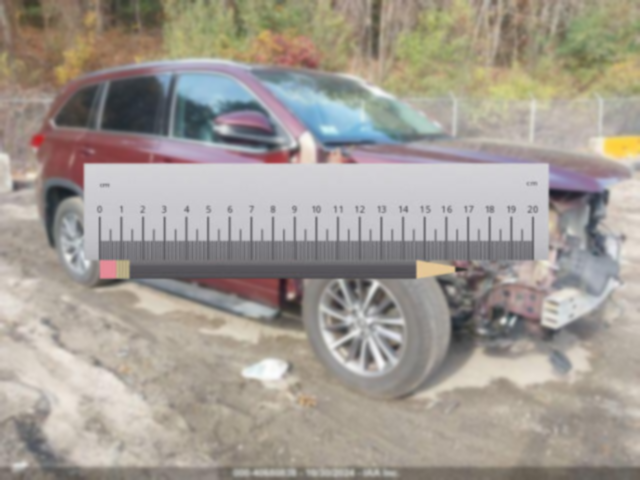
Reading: 17 cm
